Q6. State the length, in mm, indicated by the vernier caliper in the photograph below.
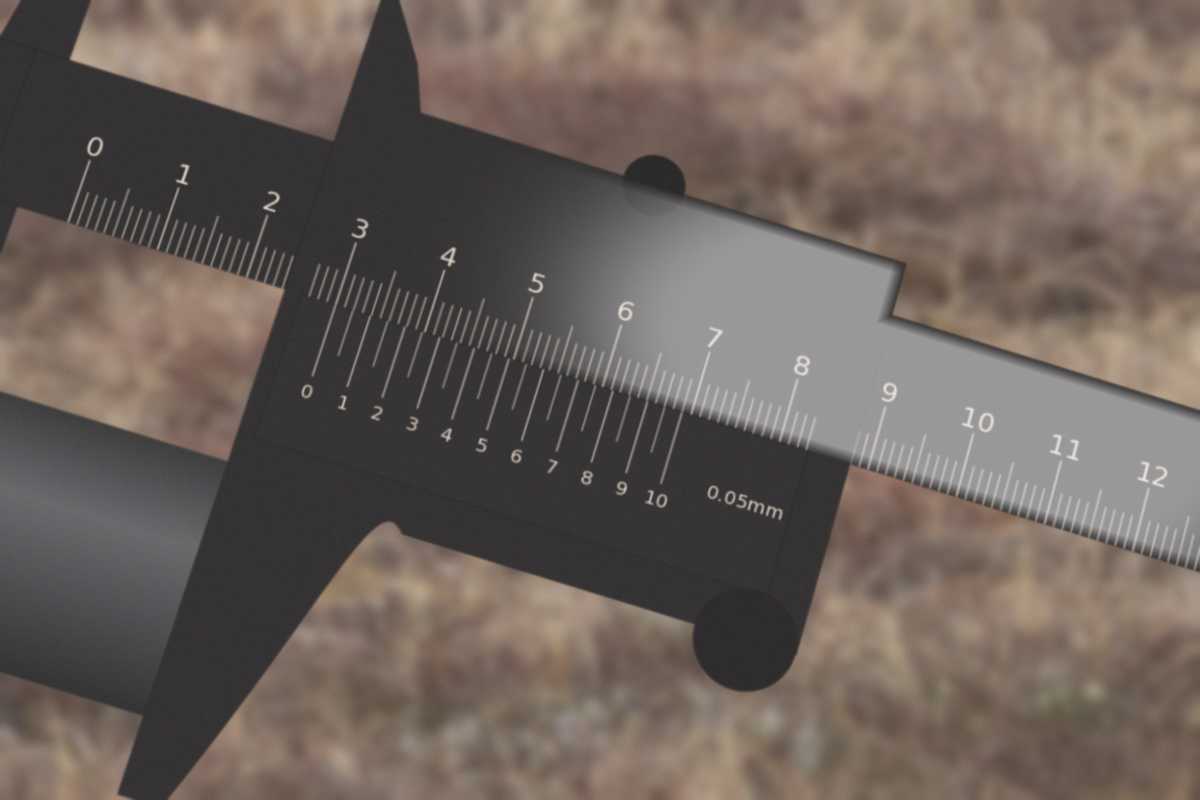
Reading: 30.0 mm
